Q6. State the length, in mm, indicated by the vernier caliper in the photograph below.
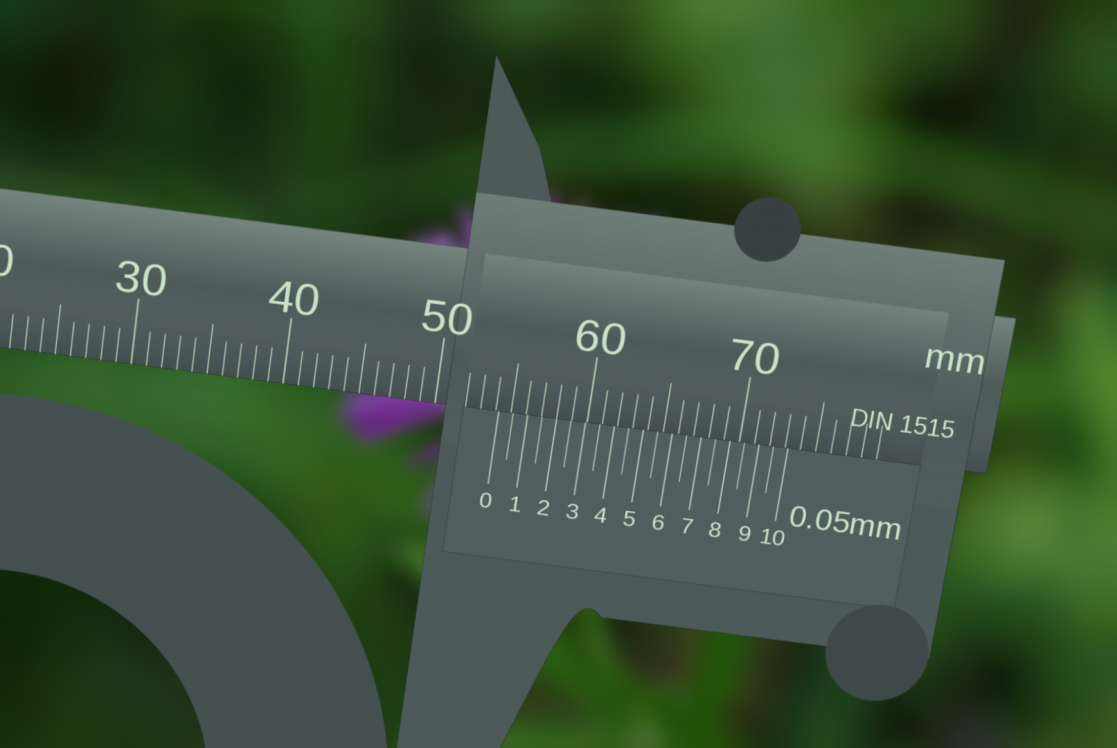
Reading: 54.2 mm
